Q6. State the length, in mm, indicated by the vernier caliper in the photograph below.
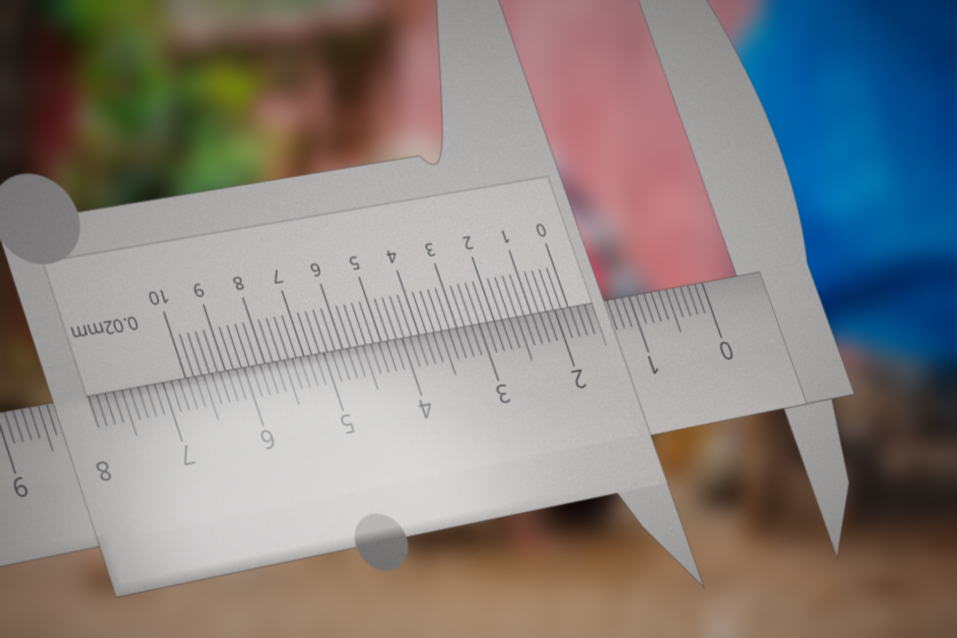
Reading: 18.2 mm
